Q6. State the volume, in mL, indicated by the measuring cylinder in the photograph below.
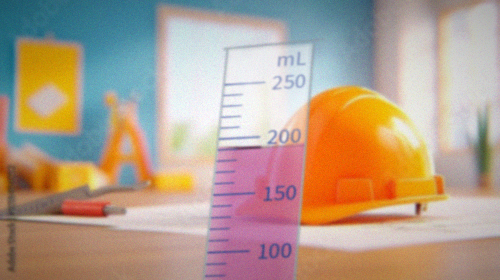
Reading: 190 mL
